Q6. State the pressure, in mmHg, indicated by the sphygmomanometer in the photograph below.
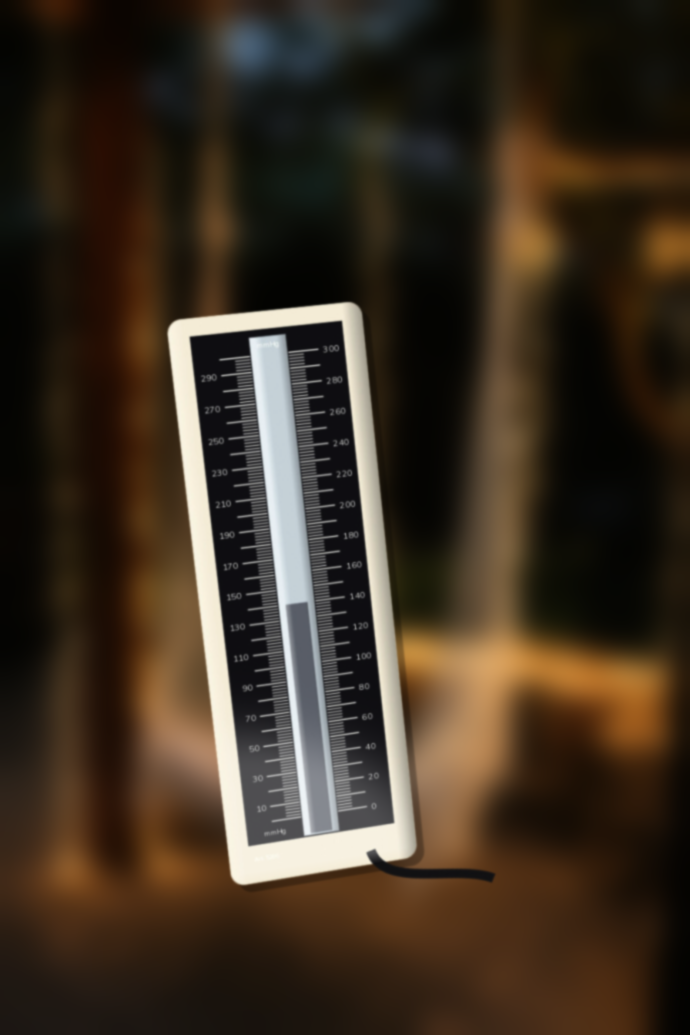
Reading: 140 mmHg
